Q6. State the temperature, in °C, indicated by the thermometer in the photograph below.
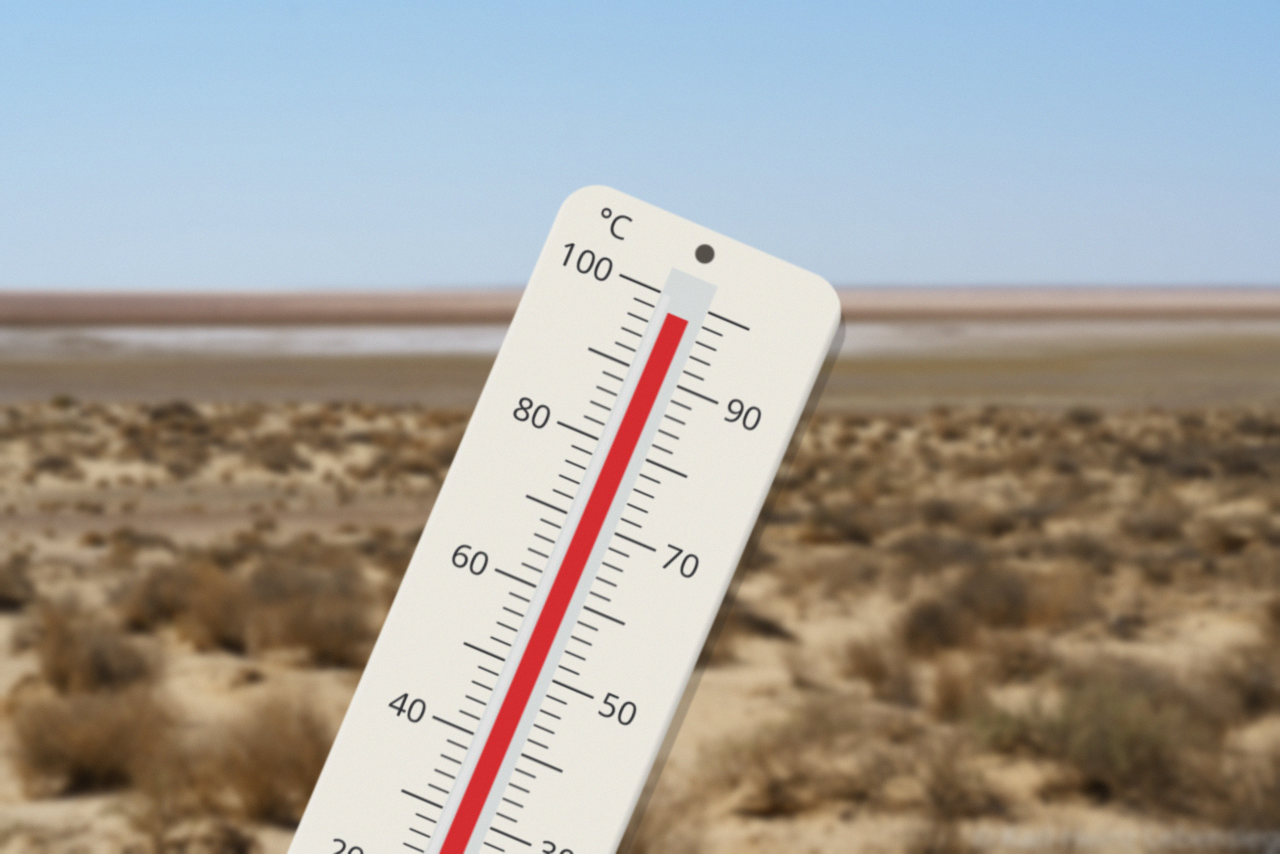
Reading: 98 °C
